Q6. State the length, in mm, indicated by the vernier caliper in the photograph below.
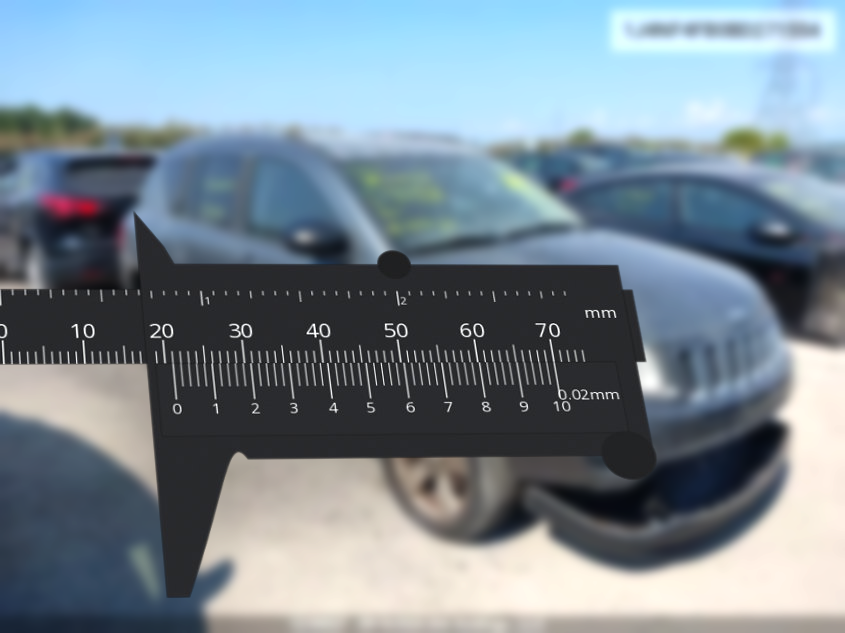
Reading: 21.0 mm
